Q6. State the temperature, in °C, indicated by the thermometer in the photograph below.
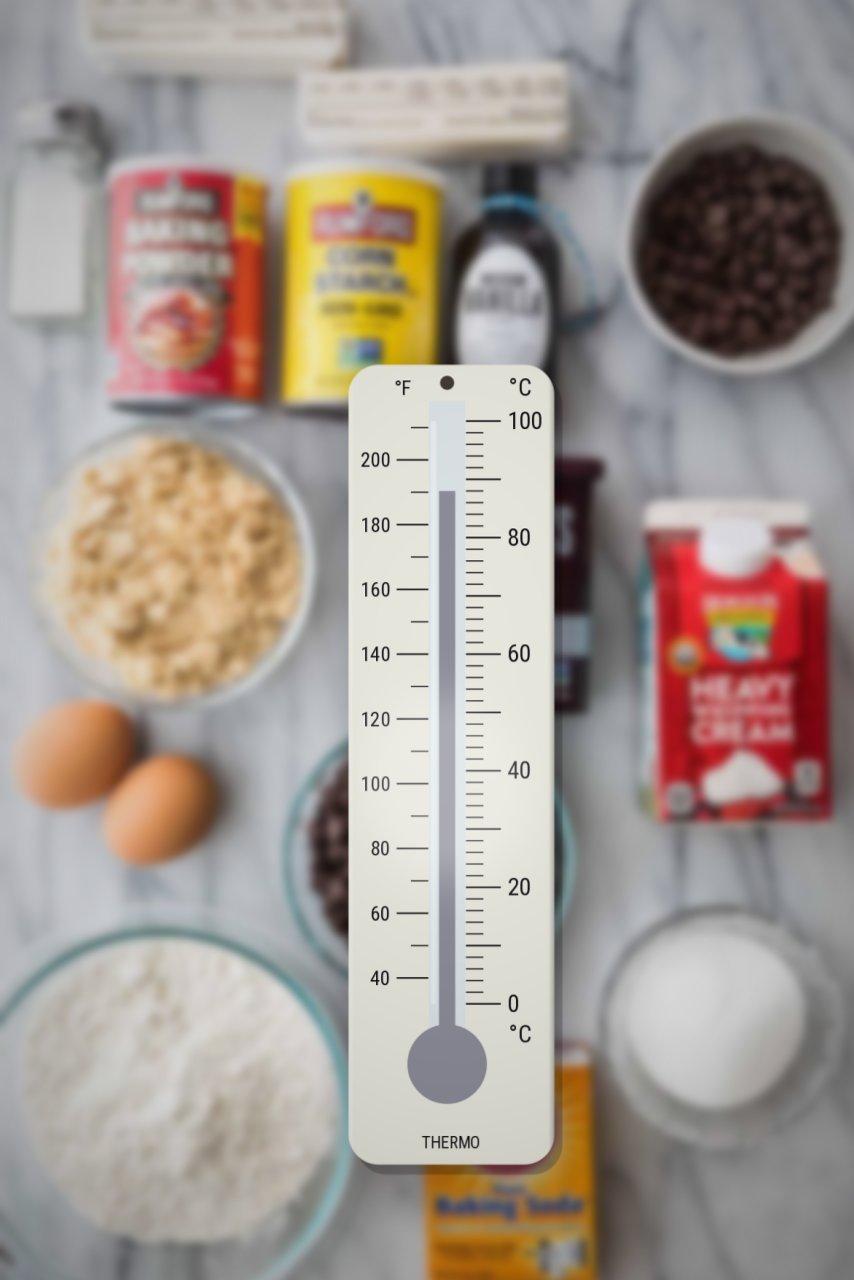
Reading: 88 °C
